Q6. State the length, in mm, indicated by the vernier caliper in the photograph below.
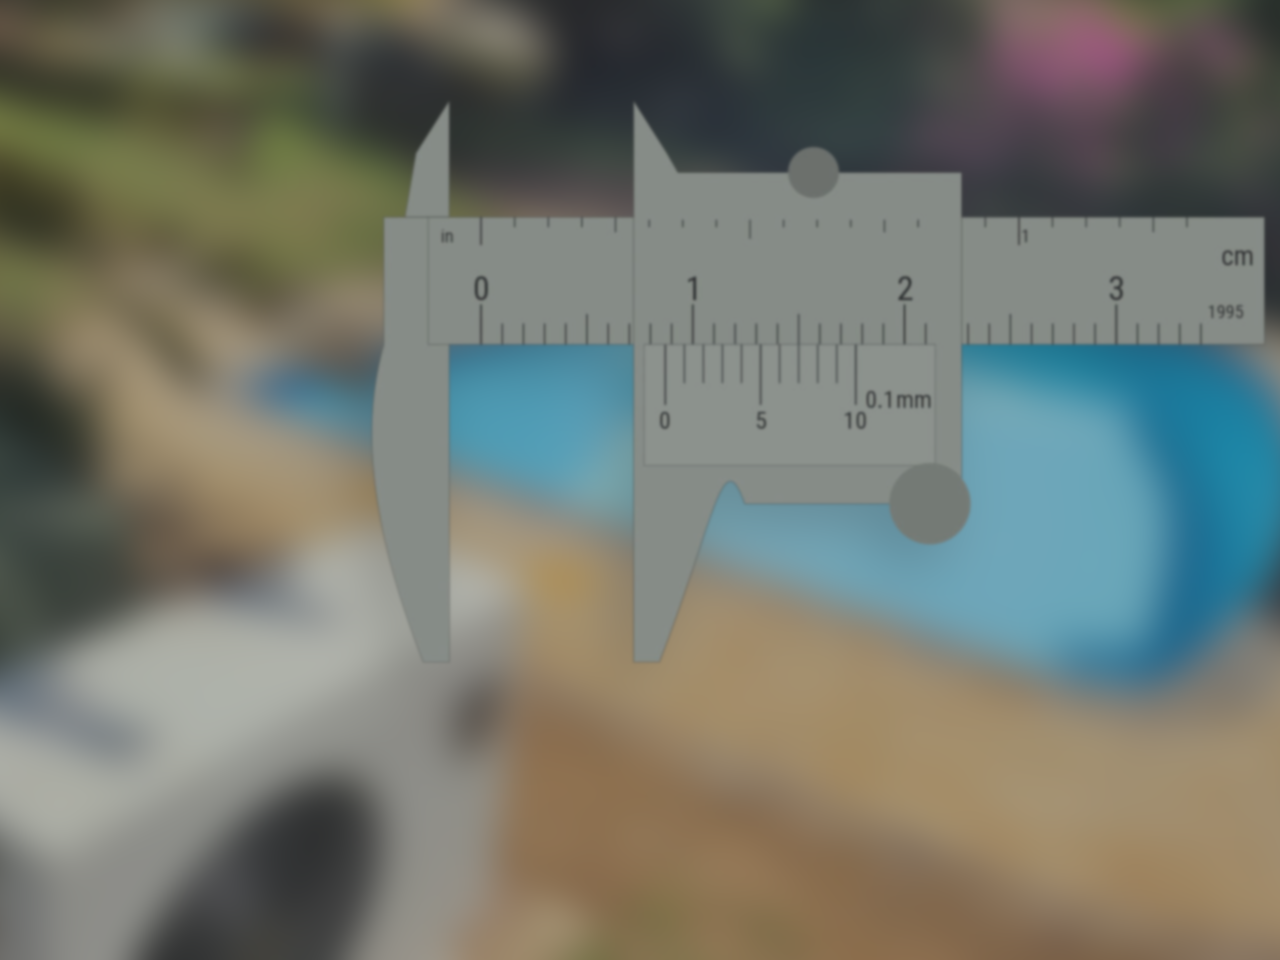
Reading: 8.7 mm
